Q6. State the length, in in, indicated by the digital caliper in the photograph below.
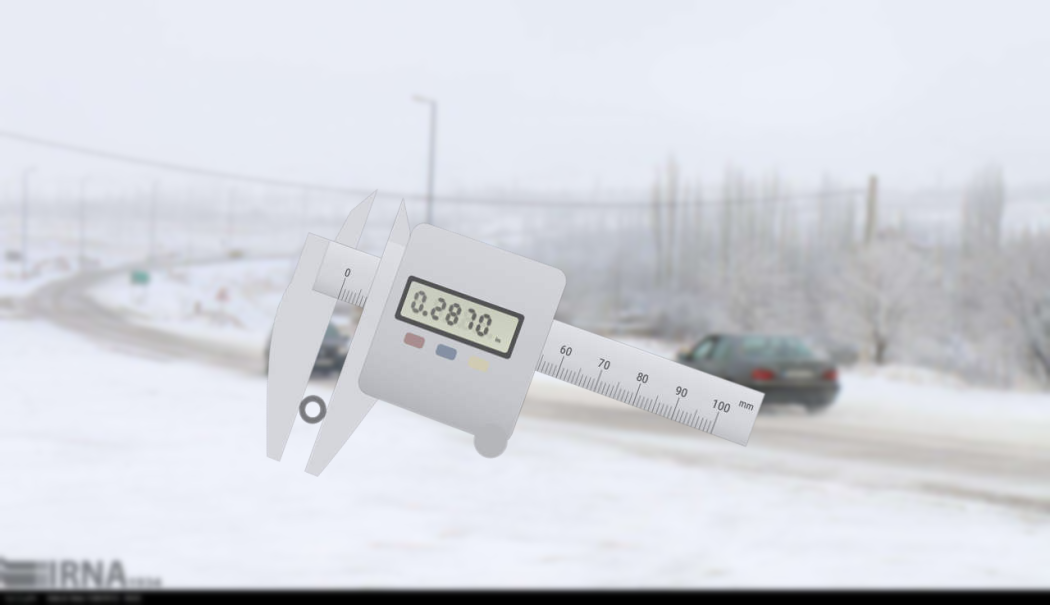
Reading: 0.2870 in
